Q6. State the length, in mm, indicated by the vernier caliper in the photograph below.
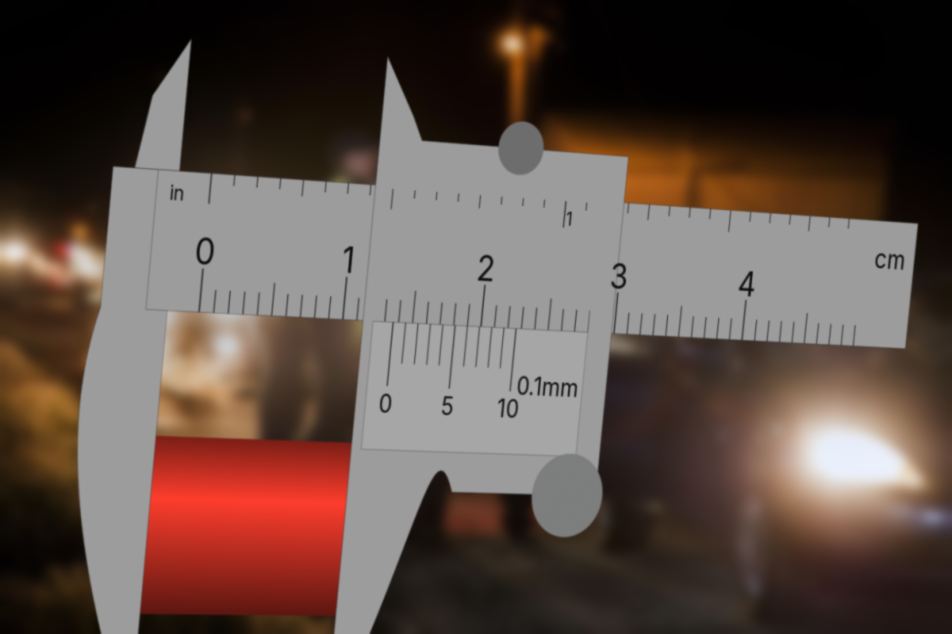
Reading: 13.6 mm
